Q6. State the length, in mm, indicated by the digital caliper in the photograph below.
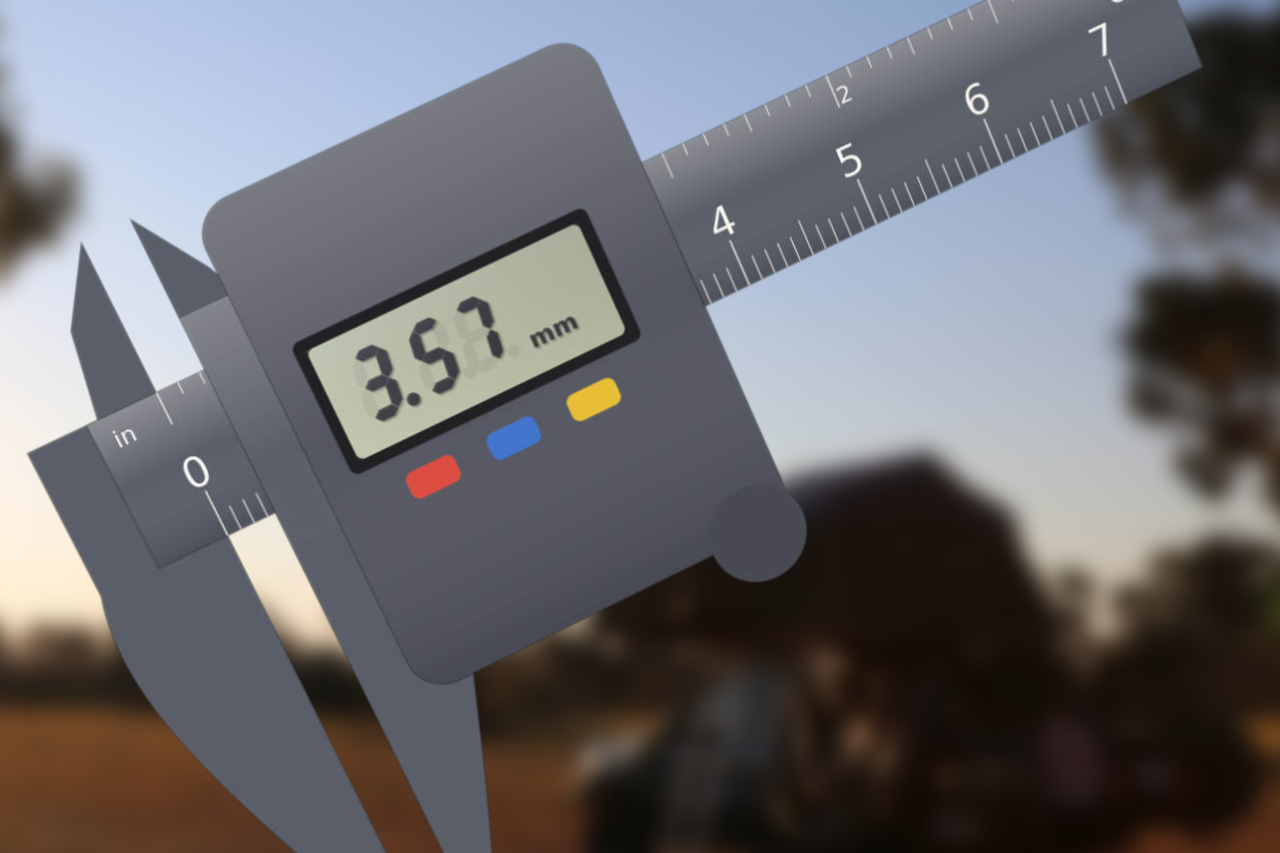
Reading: 3.57 mm
